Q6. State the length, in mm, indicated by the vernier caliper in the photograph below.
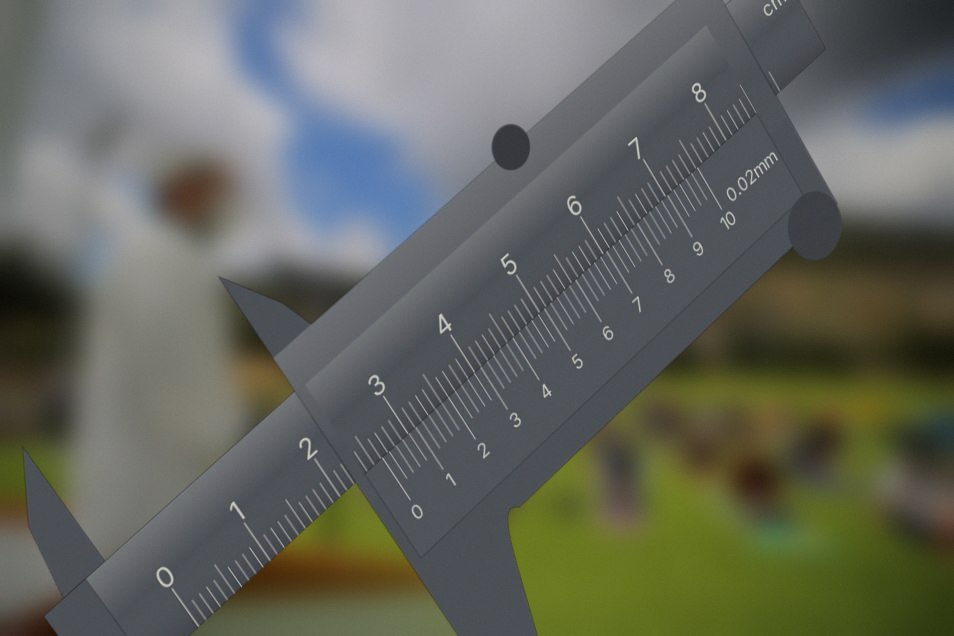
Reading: 26.2 mm
